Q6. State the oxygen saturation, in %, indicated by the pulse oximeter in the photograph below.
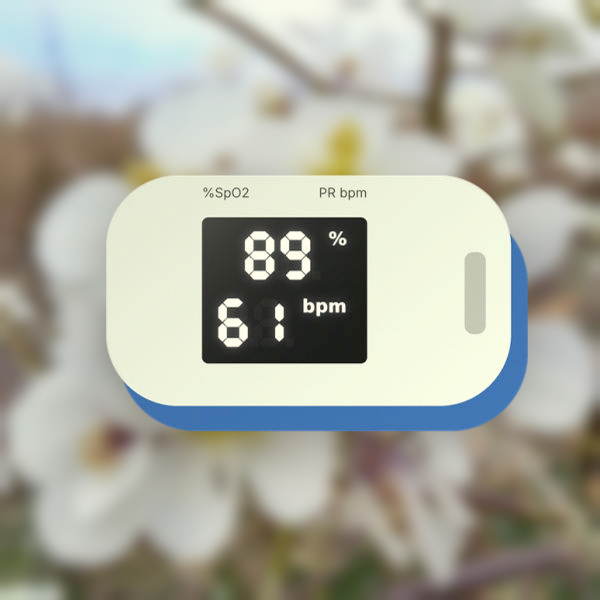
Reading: 89 %
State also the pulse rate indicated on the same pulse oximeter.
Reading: 61 bpm
